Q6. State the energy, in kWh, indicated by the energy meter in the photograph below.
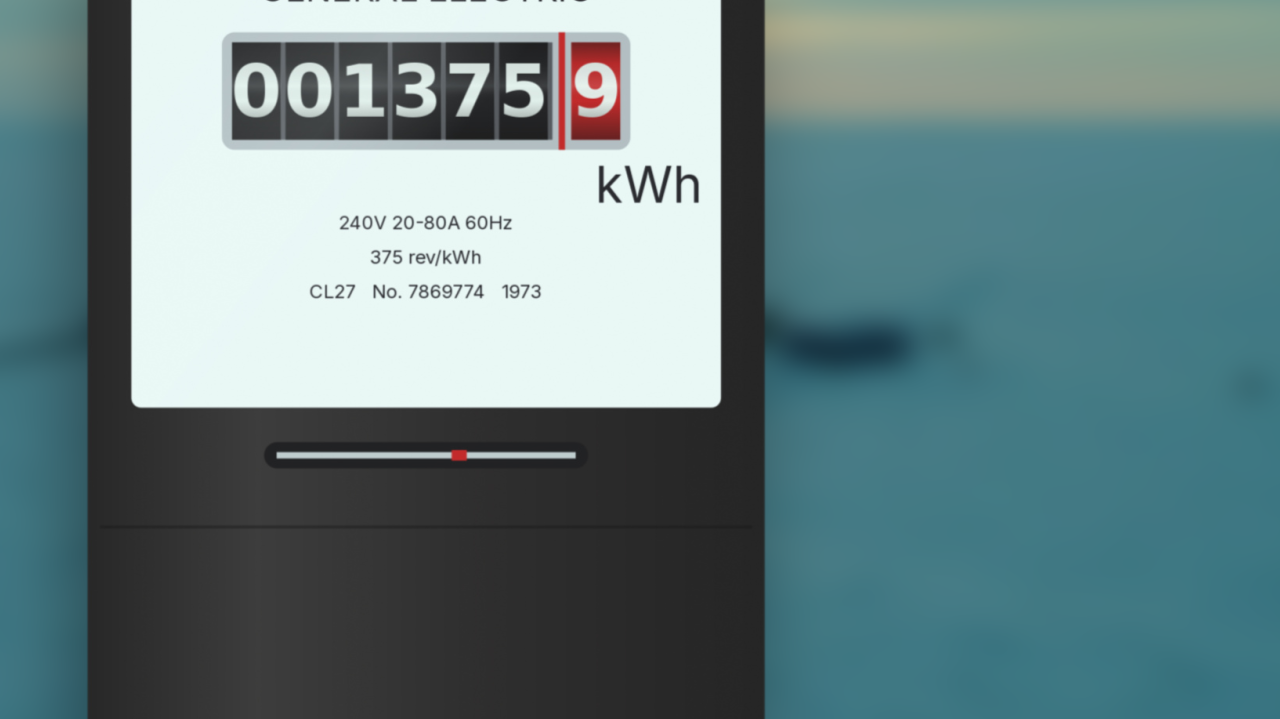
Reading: 1375.9 kWh
